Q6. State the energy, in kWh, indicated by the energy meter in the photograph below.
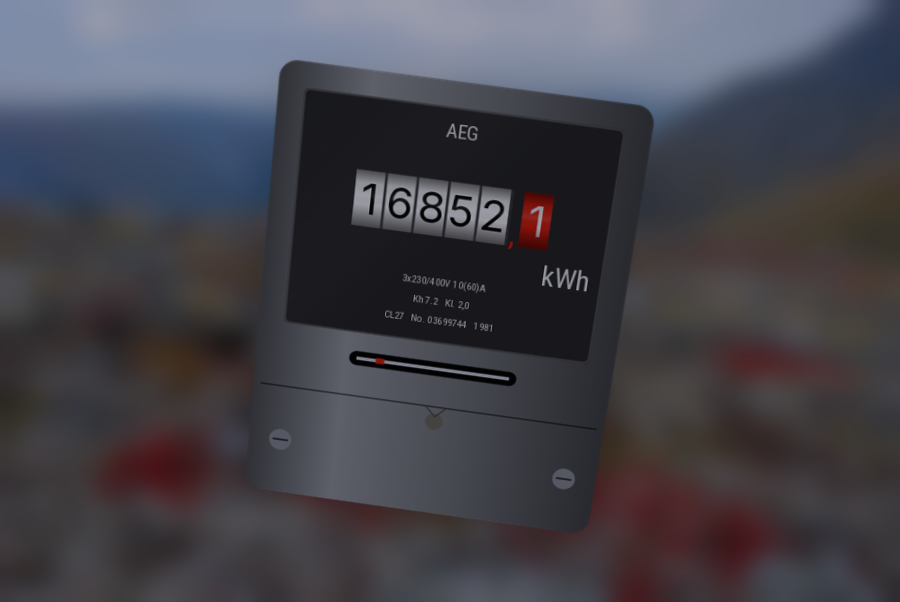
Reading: 16852.1 kWh
